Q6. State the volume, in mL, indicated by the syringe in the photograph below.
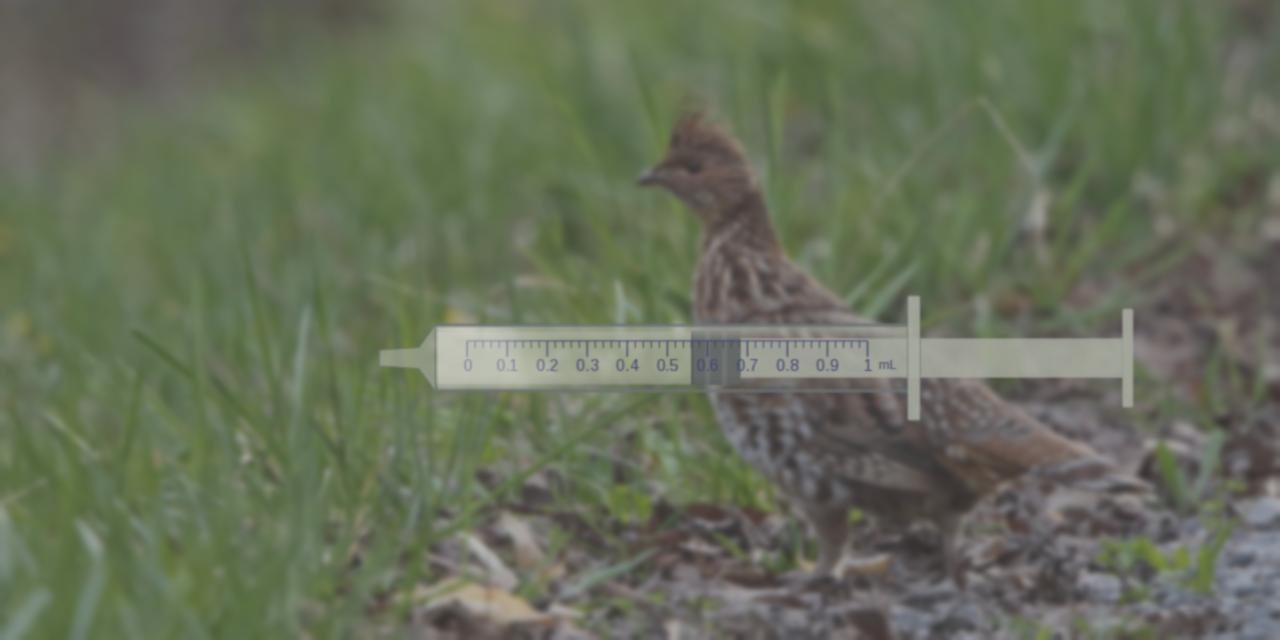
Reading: 0.56 mL
